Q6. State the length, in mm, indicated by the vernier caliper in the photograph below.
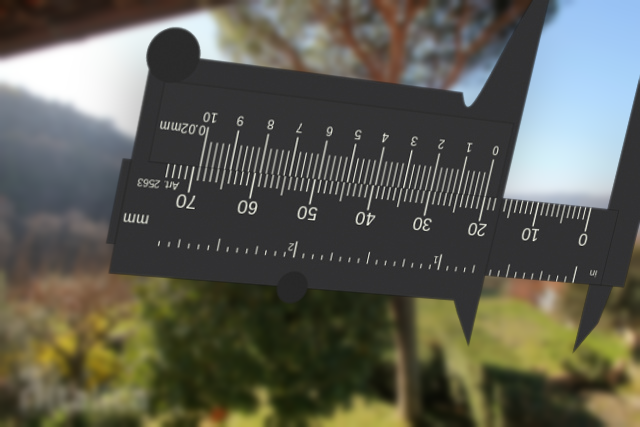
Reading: 20.0 mm
